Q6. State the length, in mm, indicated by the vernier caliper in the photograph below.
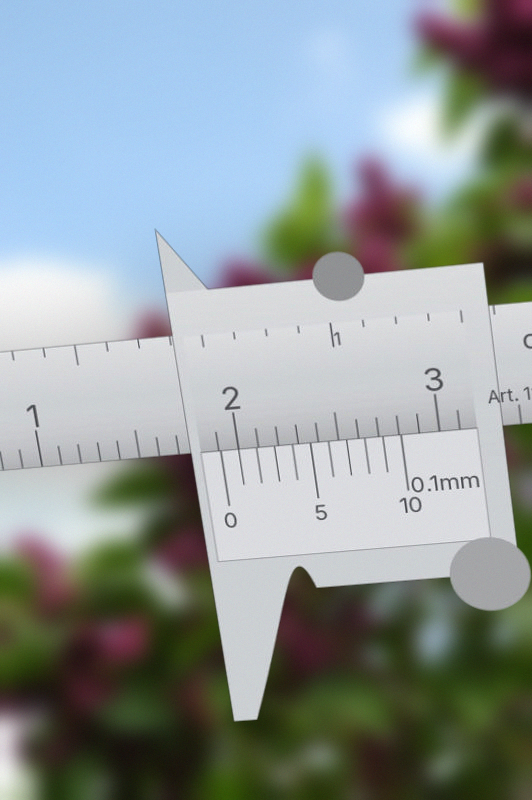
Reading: 19.1 mm
